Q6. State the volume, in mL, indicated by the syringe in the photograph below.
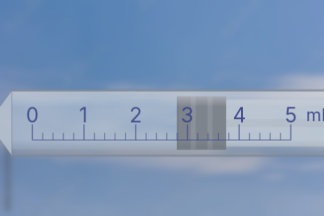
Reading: 2.8 mL
